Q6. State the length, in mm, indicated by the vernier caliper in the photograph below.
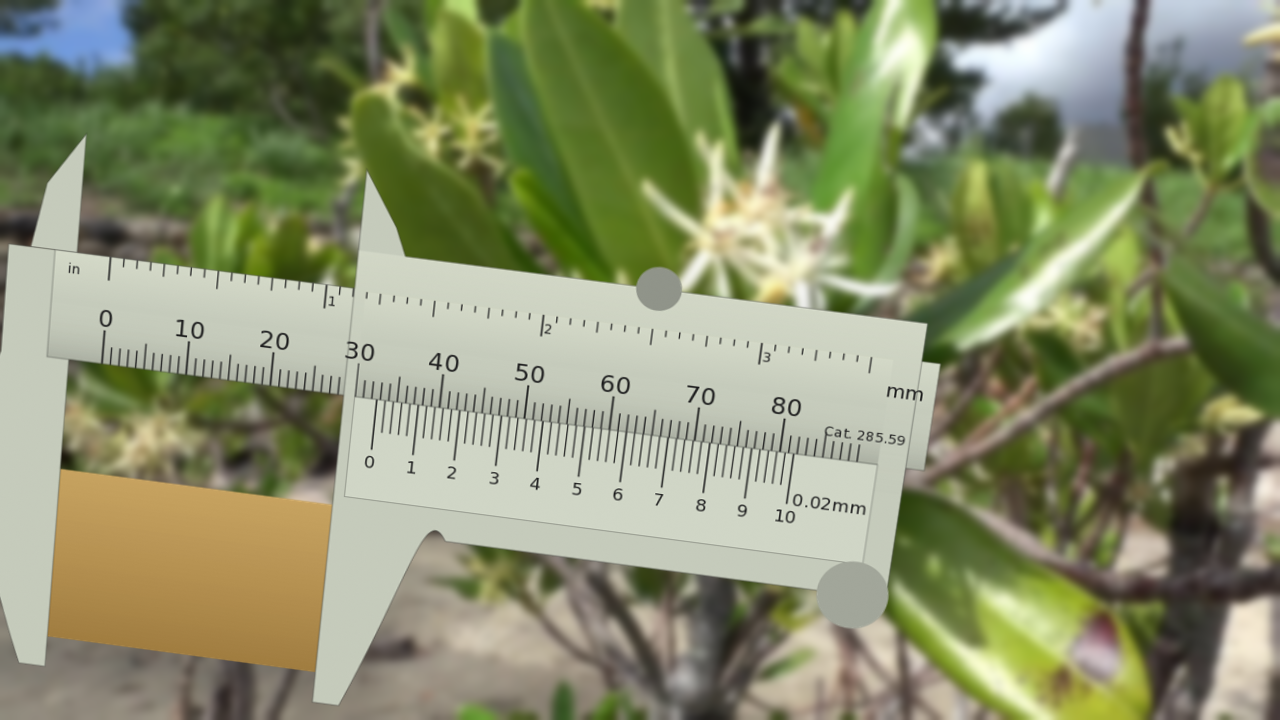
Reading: 32.6 mm
